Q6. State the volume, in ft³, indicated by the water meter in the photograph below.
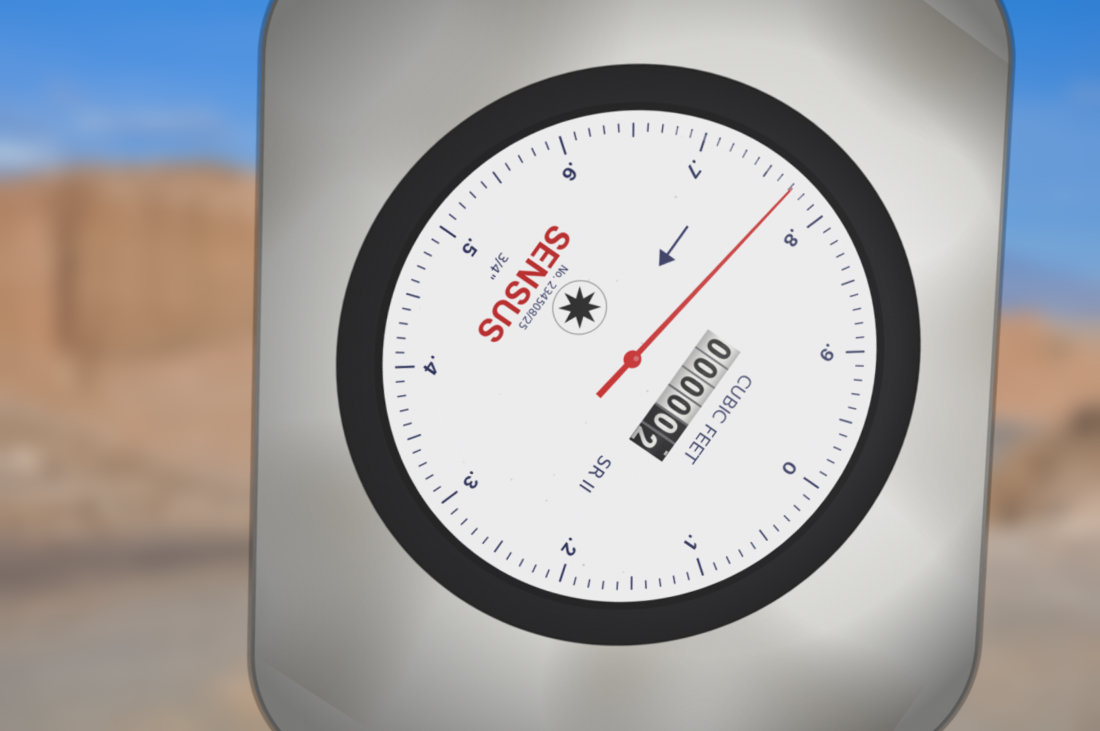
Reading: 1.77 ft³
